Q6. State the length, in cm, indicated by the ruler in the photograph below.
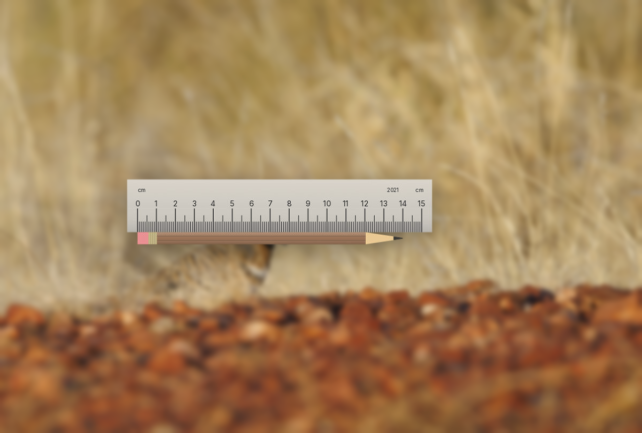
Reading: 14 cm
